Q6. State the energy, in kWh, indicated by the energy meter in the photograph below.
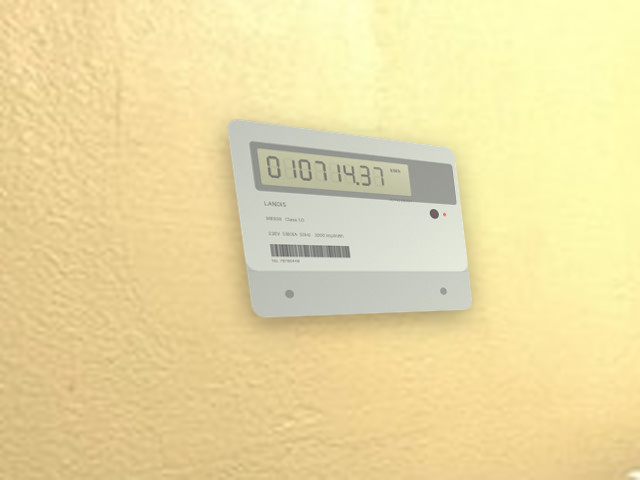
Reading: 10714.37 kWh
